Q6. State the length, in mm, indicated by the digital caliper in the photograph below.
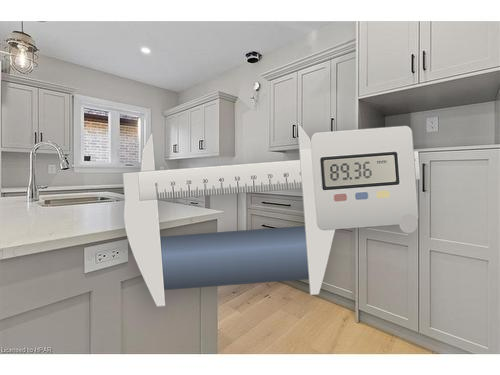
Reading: 89.36 mm
